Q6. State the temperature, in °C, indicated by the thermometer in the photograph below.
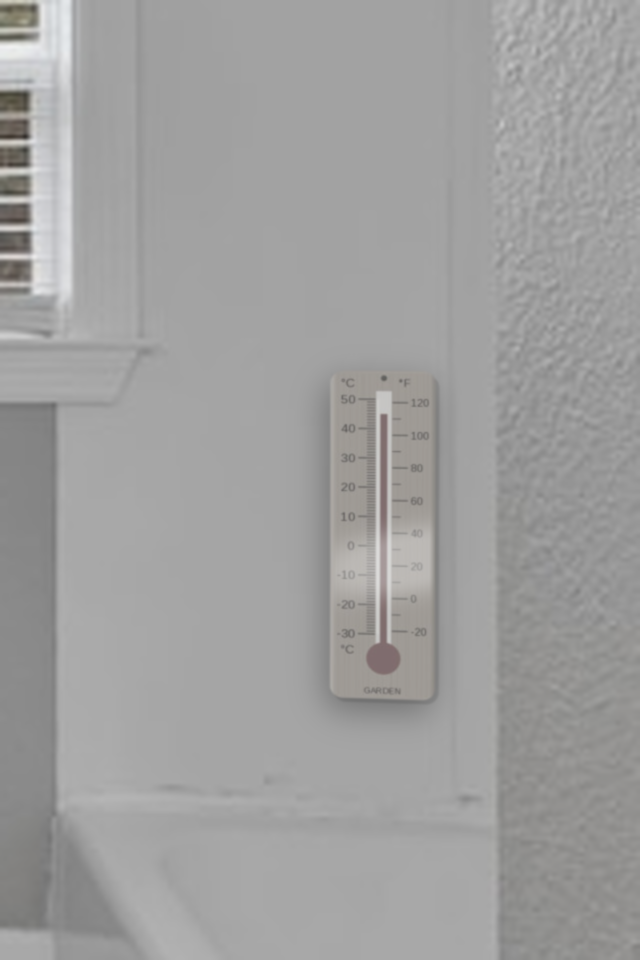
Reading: 45 °C
